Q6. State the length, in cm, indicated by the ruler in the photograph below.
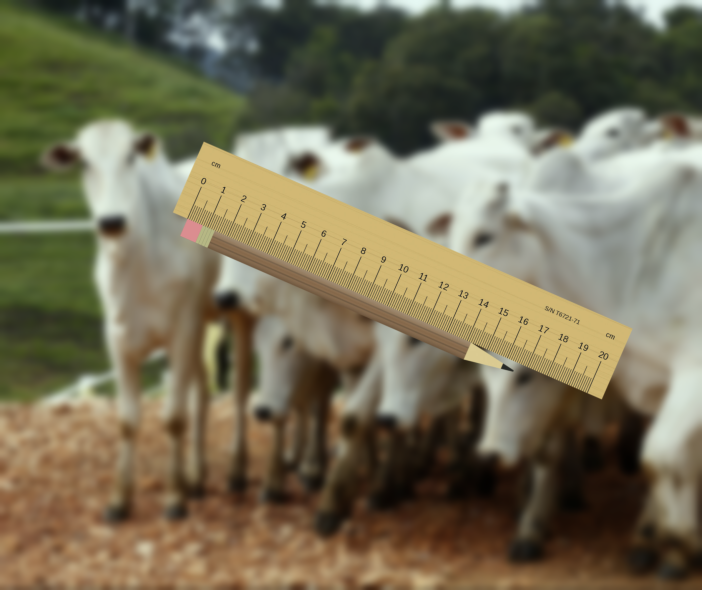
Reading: 16.5 cm
